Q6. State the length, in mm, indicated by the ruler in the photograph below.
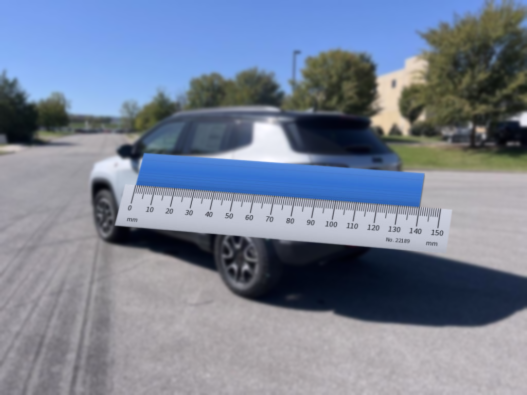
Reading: 140 mm
